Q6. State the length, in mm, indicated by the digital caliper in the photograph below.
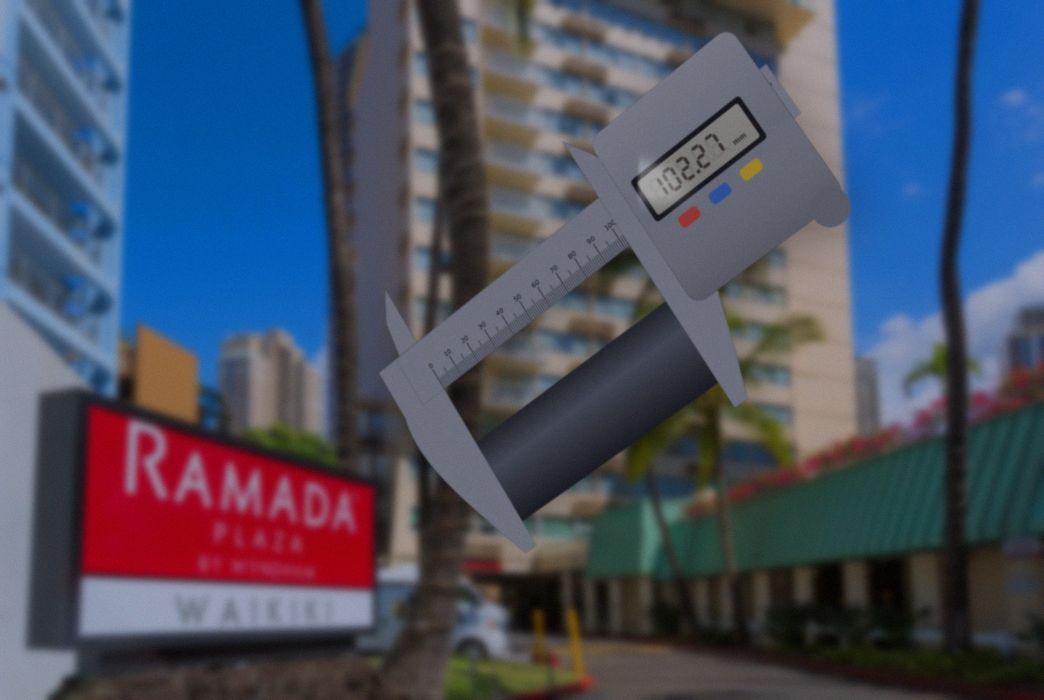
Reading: 102.27 mm
